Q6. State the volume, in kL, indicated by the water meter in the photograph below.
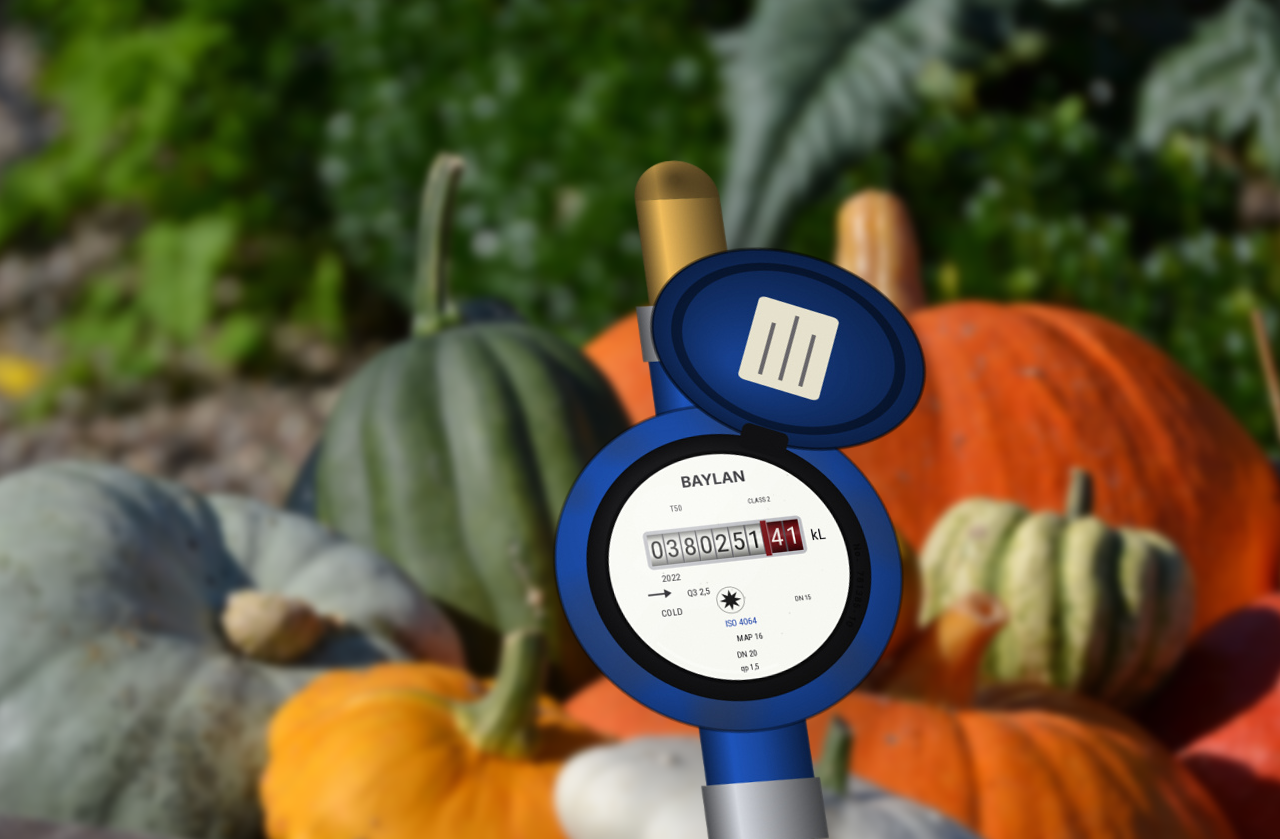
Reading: 380251.41 kL
